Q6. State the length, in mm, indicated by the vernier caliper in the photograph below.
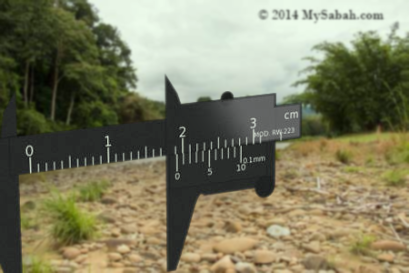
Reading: 19.2 mm
